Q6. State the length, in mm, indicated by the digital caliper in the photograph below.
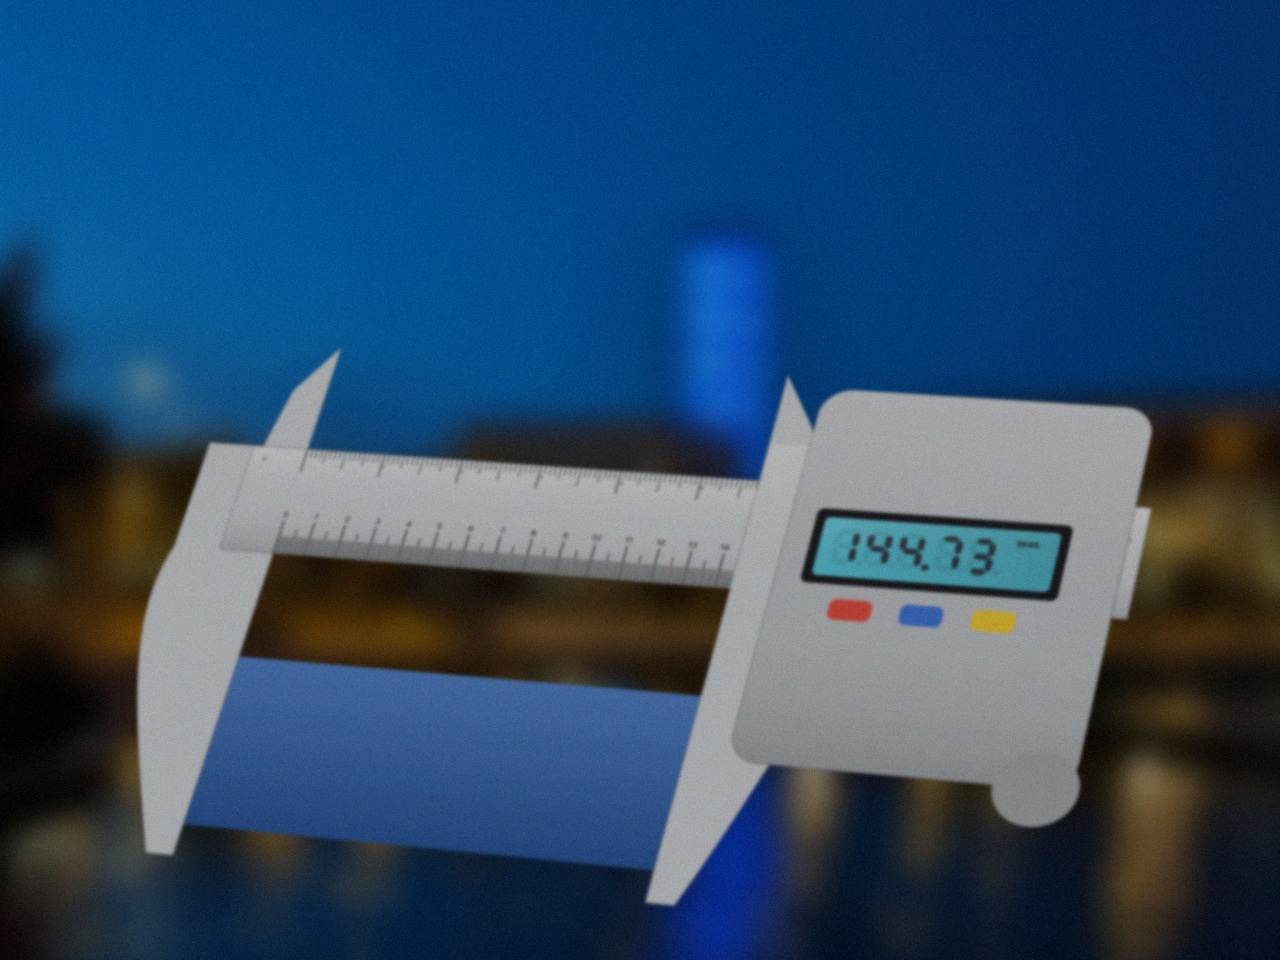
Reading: 144.73 mm
